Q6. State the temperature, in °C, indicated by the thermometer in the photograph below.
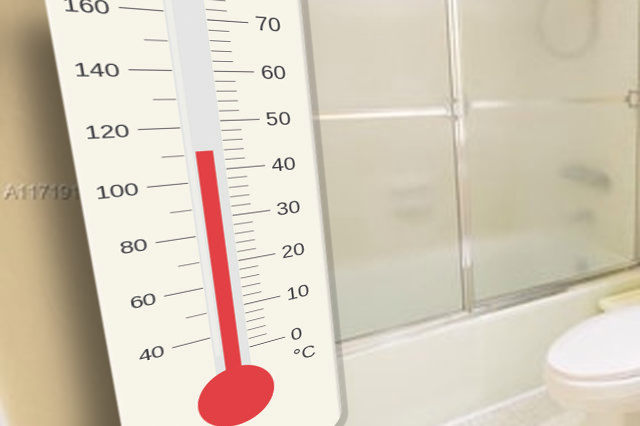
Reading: 44 °C
